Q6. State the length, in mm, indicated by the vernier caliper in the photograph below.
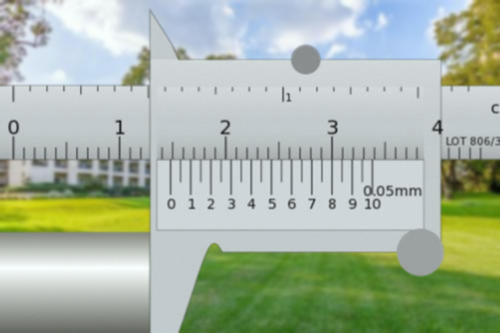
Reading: 14.8 mm
